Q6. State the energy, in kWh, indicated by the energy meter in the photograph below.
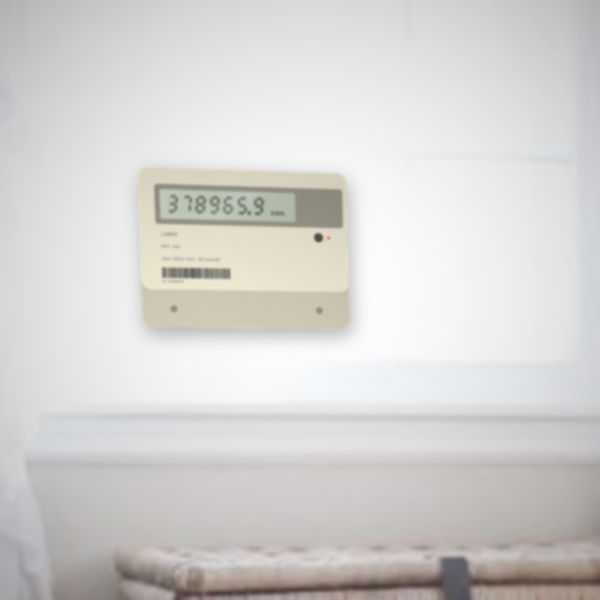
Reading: 378965.9 kWh
